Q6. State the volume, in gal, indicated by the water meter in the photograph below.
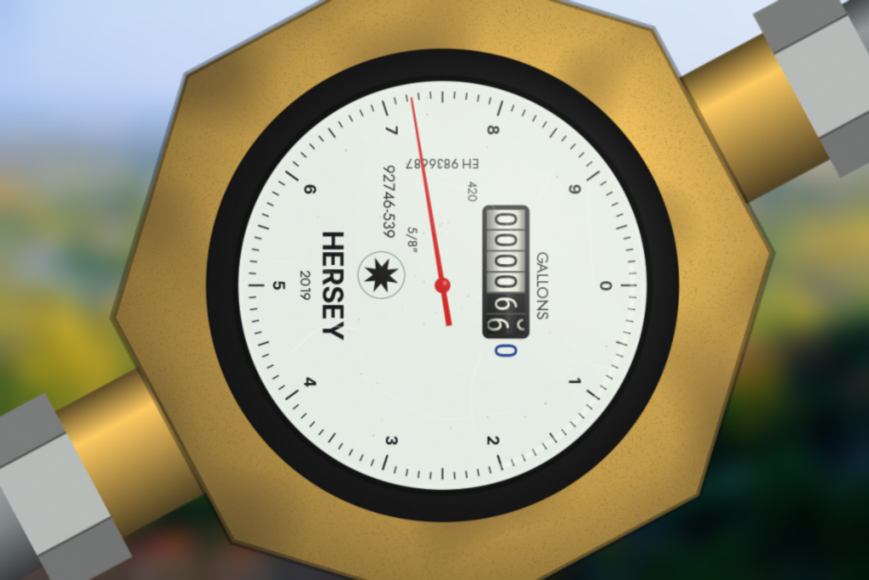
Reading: 657.2 gal
